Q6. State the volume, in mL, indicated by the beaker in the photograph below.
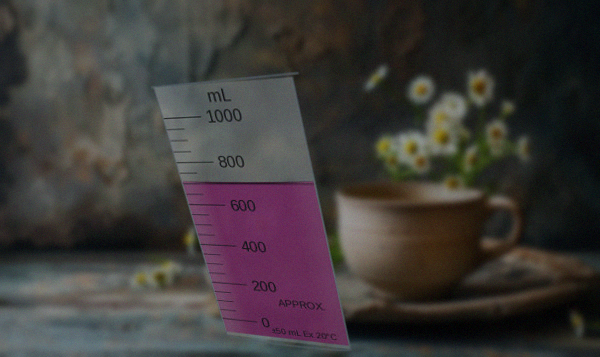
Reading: 700 mL
